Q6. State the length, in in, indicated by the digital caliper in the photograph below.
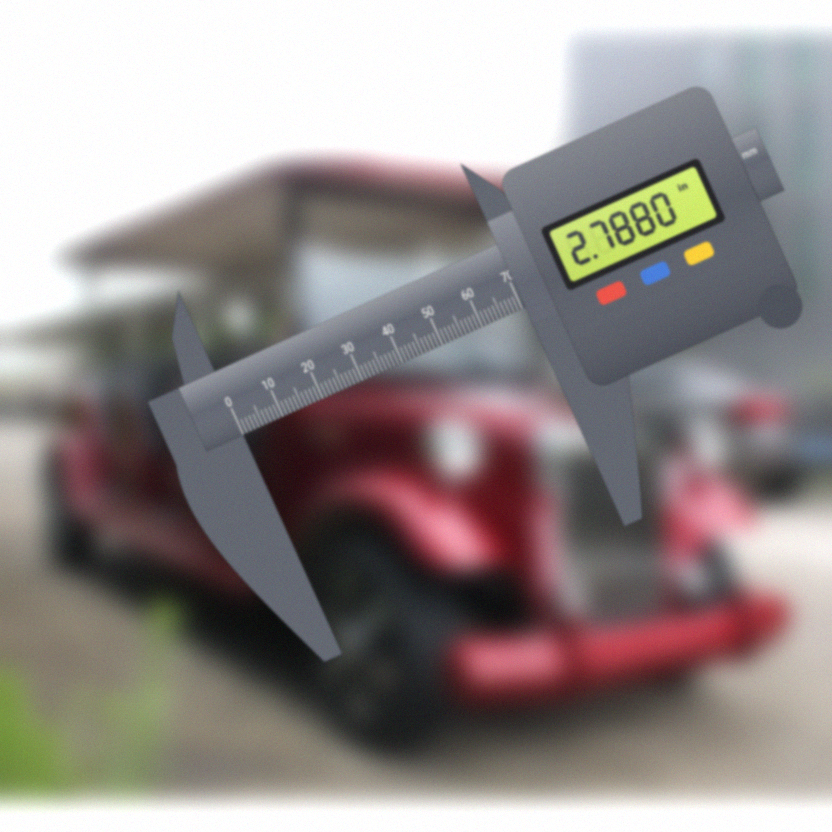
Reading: 2.7880 in
